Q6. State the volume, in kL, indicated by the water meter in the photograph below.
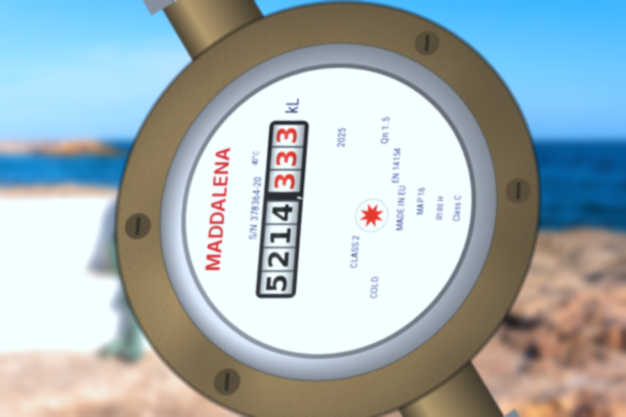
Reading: 5214.333 kL
